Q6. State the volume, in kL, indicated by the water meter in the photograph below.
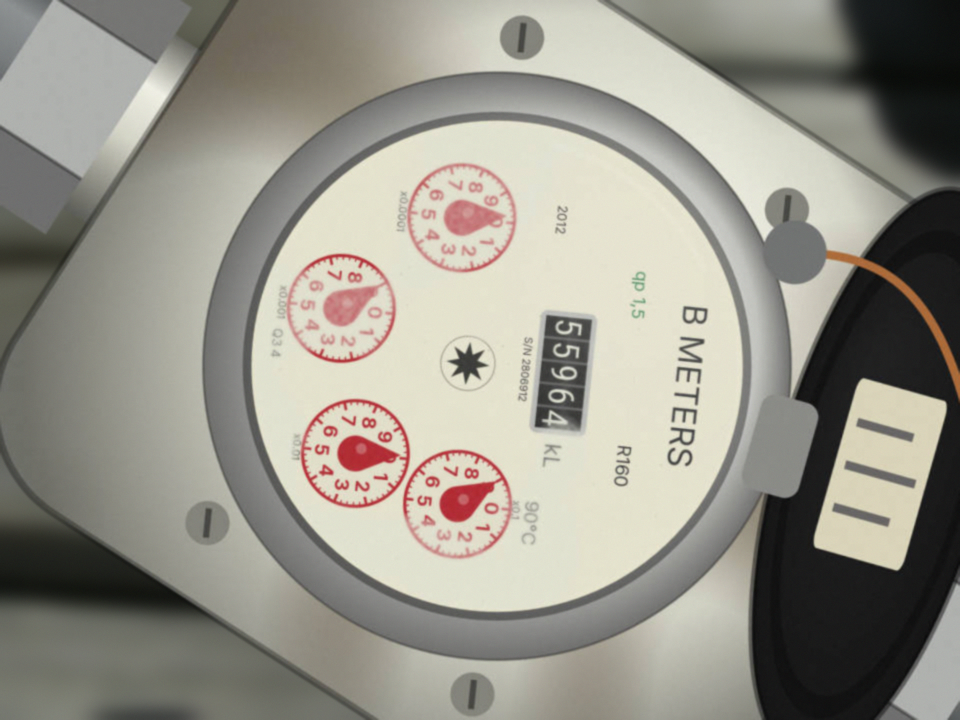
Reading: 55963.8989 kL
